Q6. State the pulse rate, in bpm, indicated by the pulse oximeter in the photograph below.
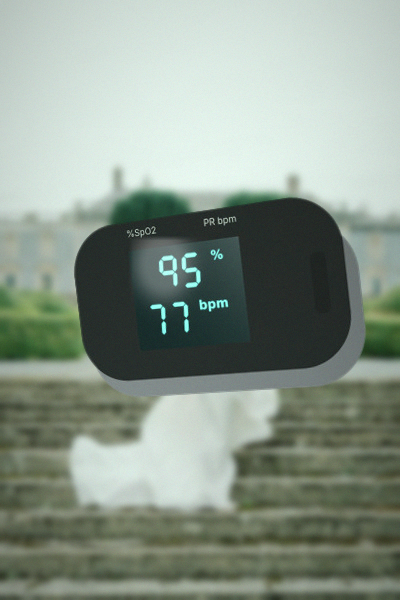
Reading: 77 bpm
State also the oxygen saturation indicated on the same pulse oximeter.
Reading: 95 %
